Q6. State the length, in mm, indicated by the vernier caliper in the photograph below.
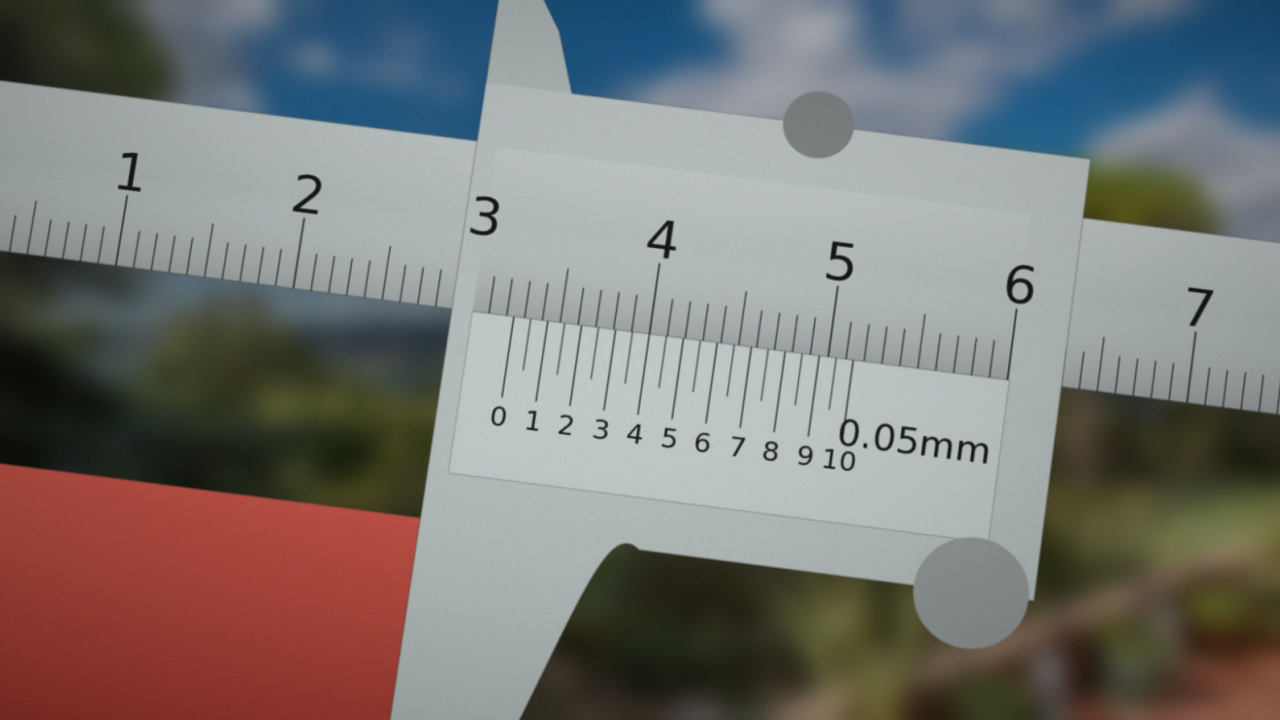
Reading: 32.4 mm
